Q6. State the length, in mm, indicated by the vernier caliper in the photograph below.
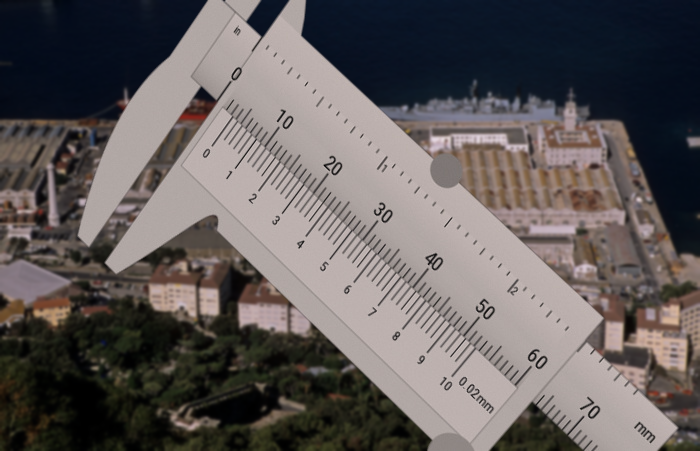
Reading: 3.4 mm
